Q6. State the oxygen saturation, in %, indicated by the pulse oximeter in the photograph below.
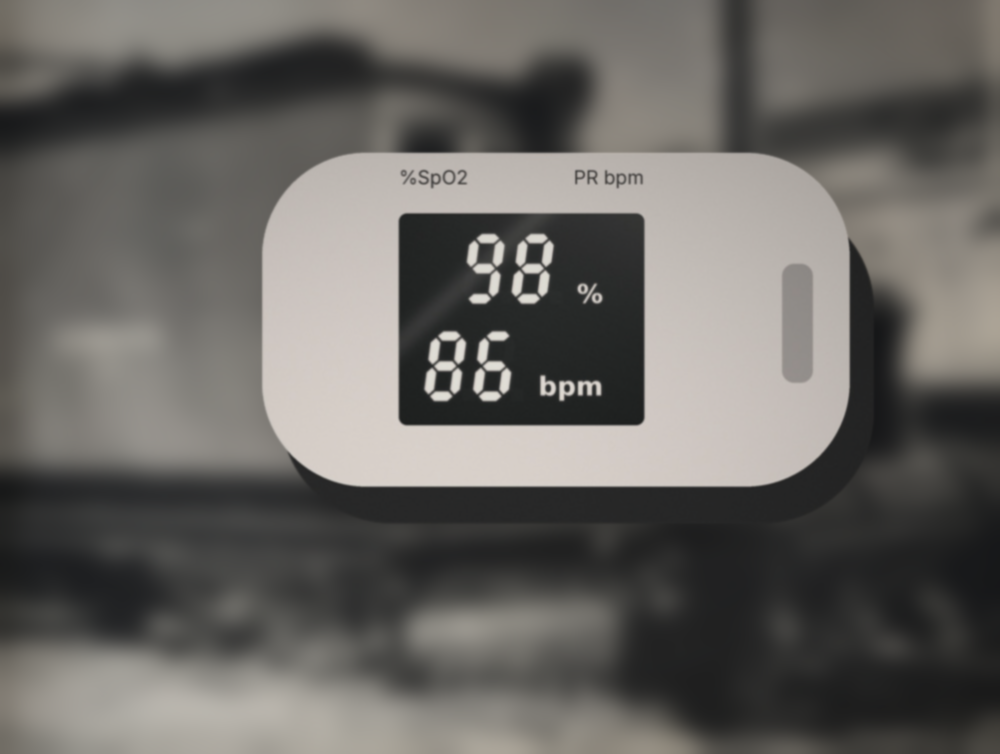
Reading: 98 %
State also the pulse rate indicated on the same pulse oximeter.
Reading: 86 bpm
